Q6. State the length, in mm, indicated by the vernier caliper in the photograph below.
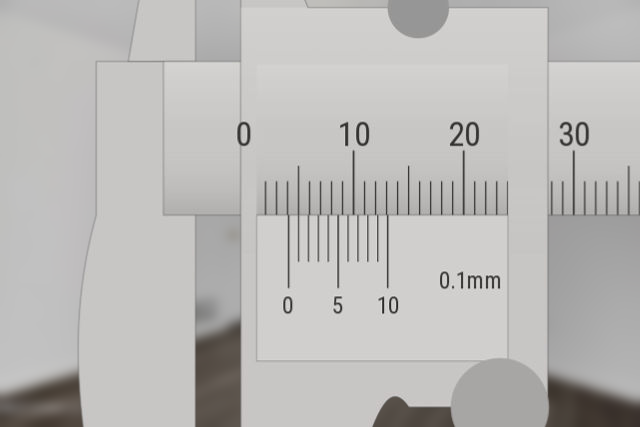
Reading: 4.1 mm
